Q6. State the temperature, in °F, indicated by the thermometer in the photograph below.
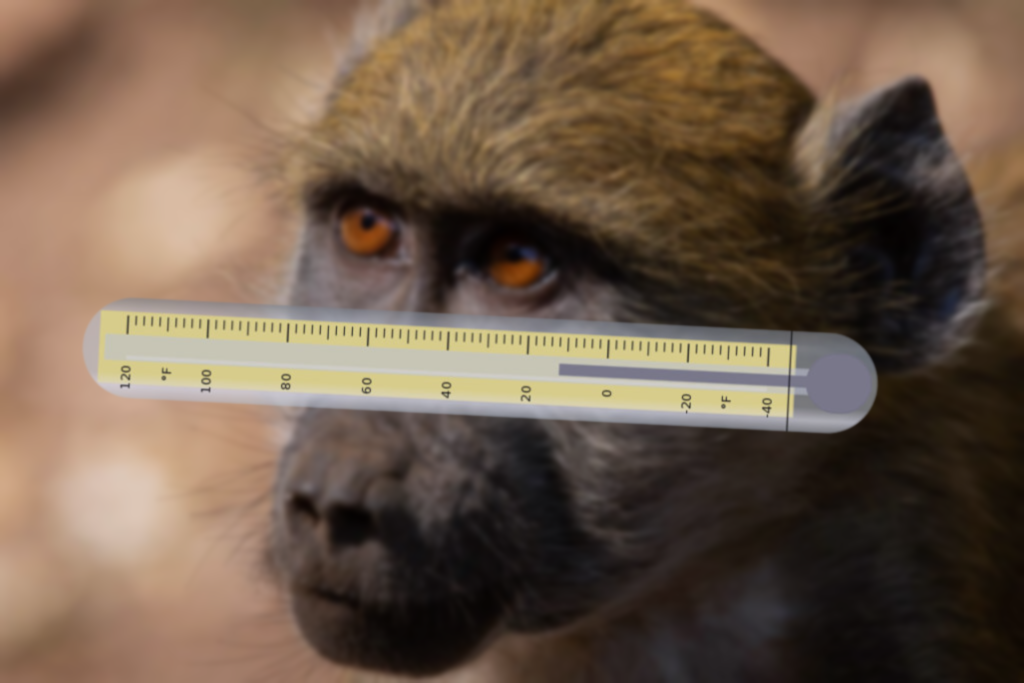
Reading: 12 °F
